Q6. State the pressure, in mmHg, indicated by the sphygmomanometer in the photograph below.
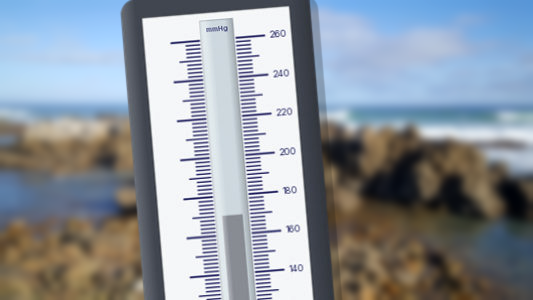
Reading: 170 mmHg
